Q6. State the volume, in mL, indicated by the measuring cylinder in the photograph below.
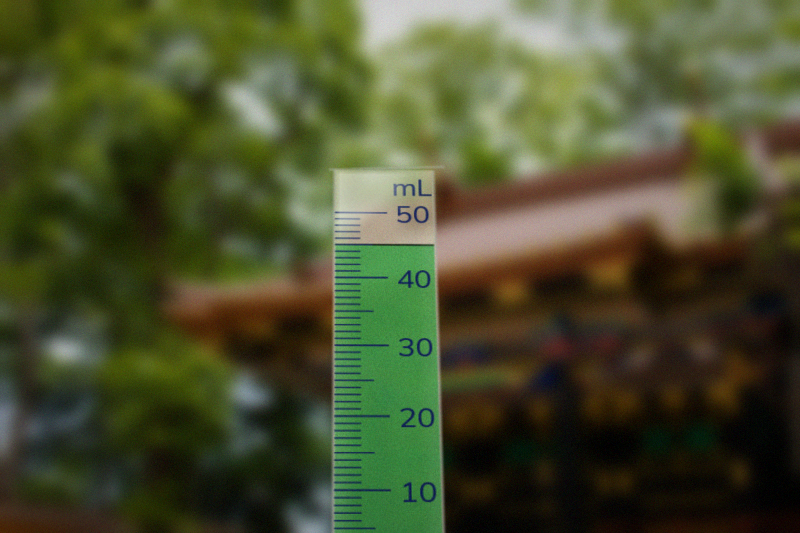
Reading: 45 mL
